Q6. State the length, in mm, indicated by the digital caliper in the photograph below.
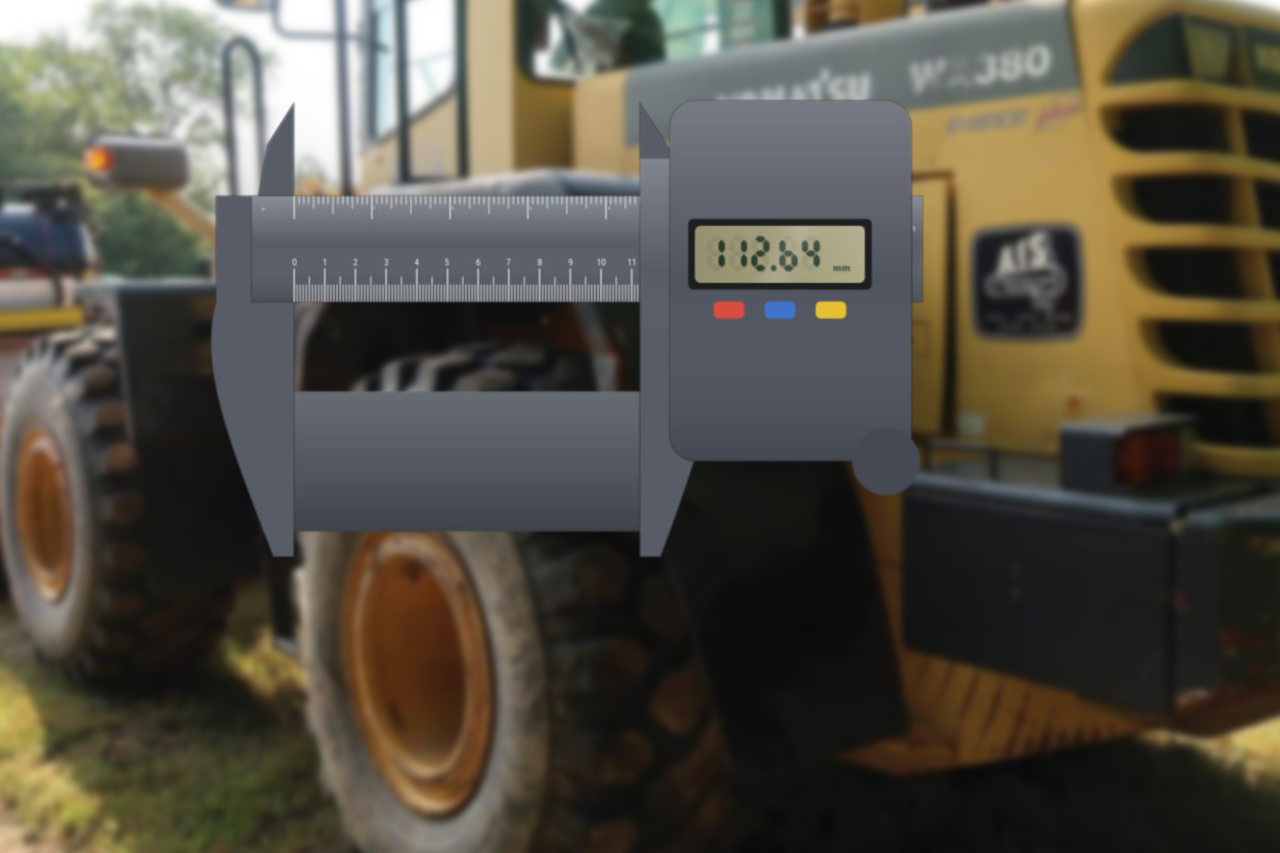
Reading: 112.64 mm
